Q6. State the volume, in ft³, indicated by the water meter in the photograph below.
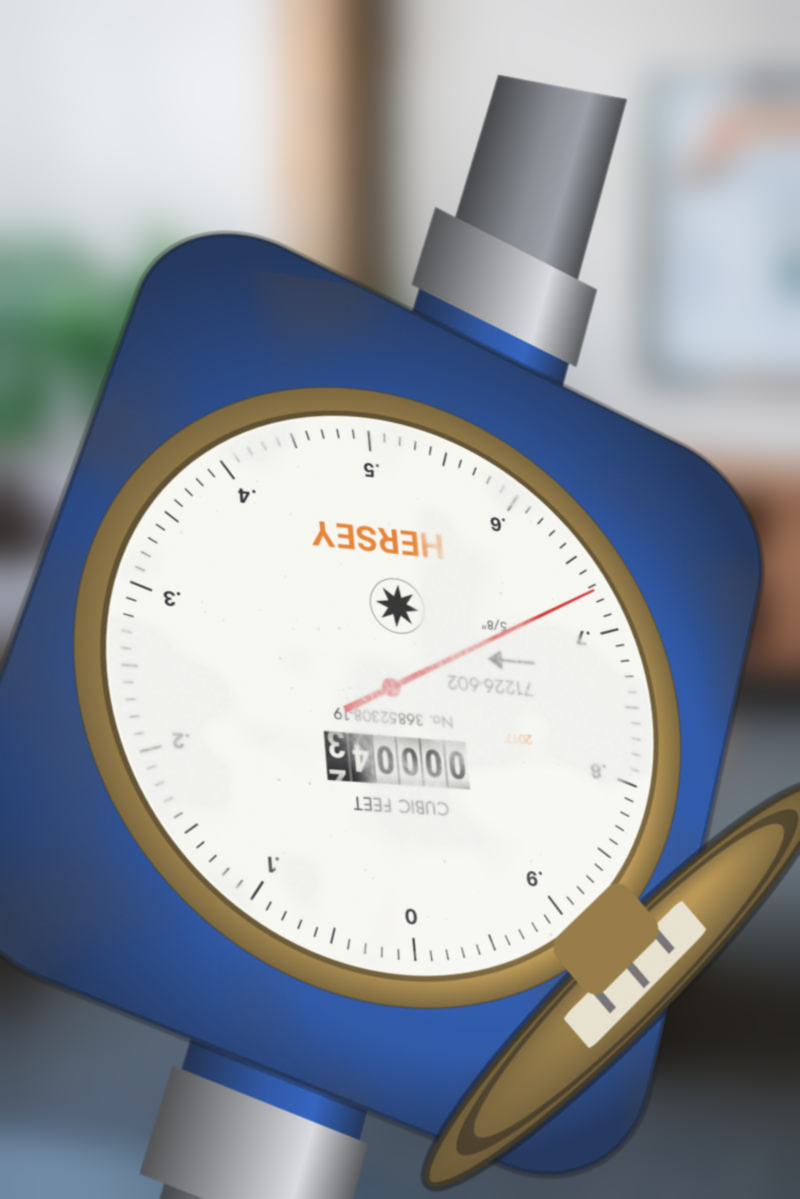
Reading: 42.67 ft³
